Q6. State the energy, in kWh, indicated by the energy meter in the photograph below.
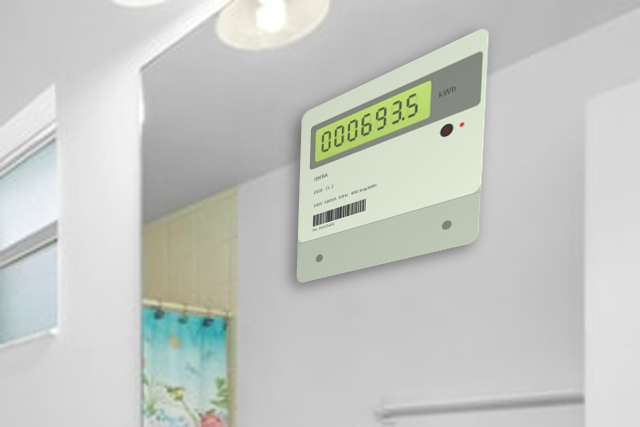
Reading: 693.5 kWh
